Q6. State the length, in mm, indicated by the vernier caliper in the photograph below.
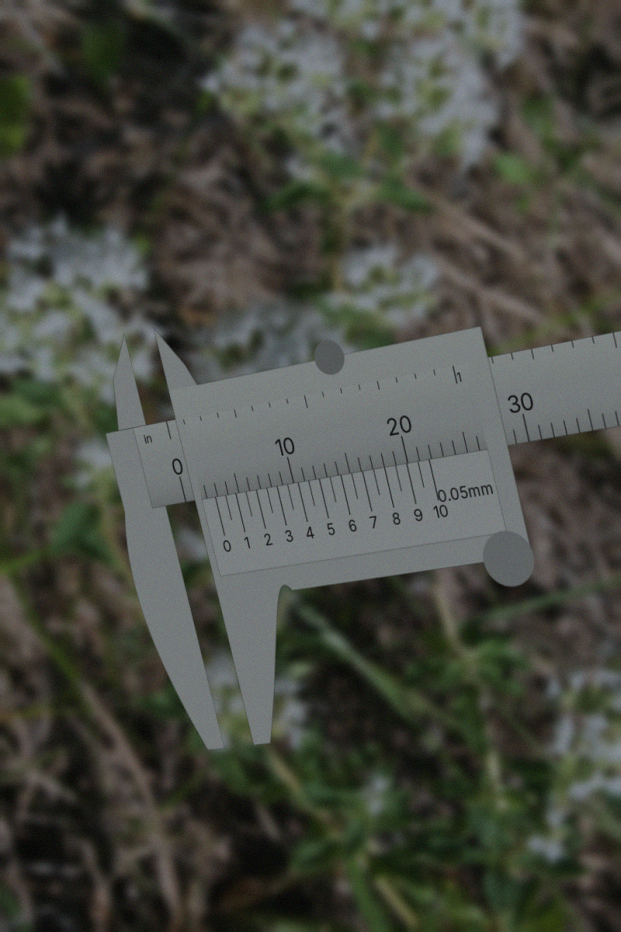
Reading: 2.8 mm
